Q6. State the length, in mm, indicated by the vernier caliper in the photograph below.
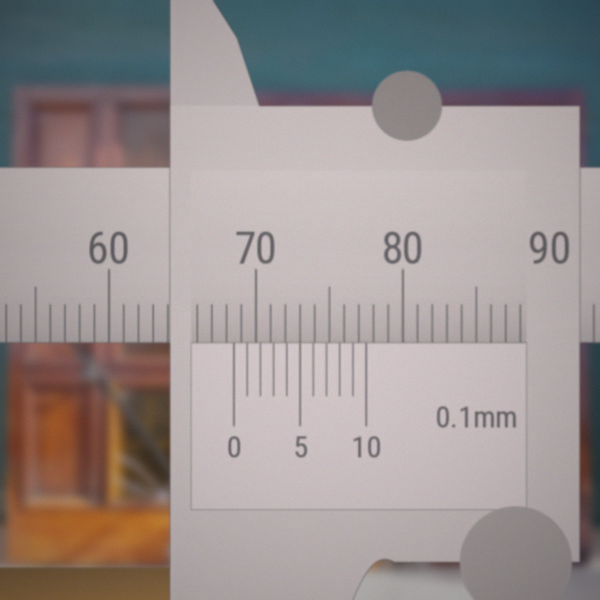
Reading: 68.5 mm
